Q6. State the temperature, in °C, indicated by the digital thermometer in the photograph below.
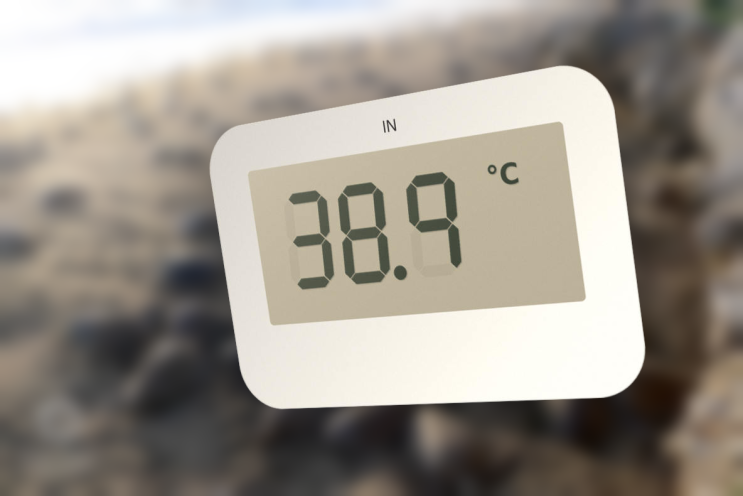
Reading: 38.9 °C
